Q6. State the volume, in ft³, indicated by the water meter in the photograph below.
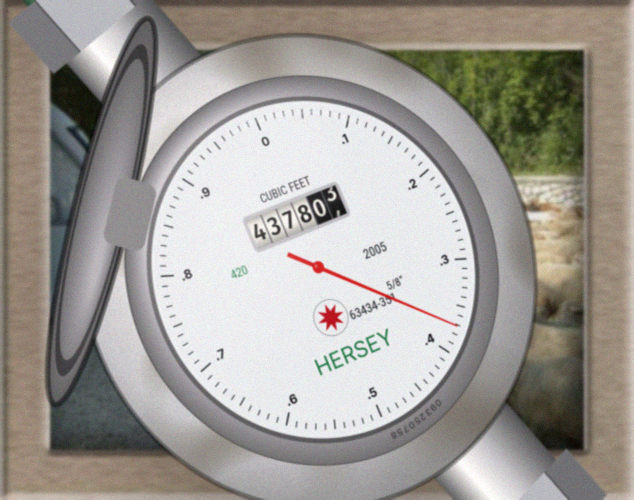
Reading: 437803.37 ft³
